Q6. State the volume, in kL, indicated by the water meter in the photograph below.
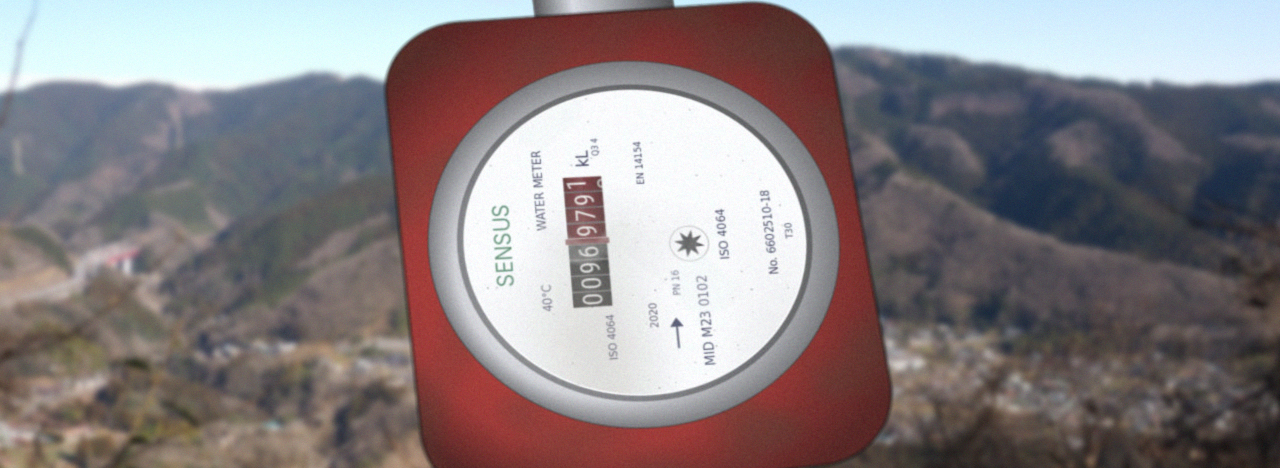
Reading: 96.9791 kL
